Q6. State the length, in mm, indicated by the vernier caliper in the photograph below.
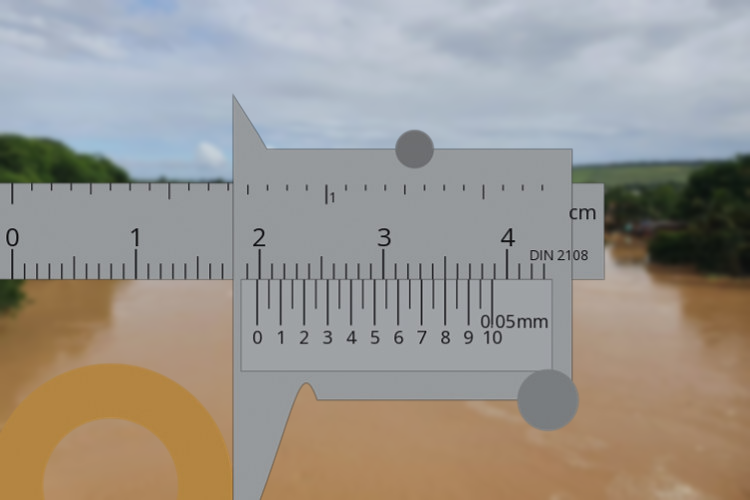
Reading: 19.8 mm
